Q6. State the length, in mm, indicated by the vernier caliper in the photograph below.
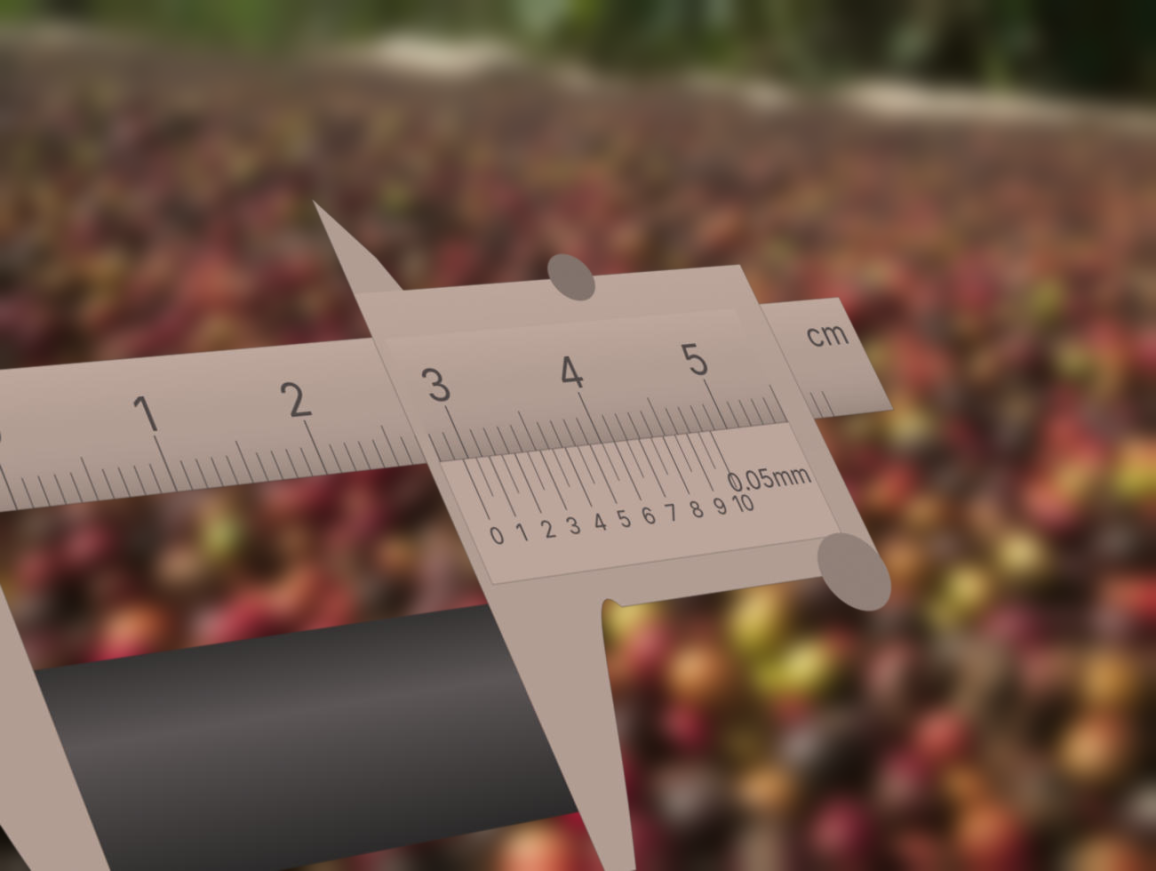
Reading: 29.6 mm
